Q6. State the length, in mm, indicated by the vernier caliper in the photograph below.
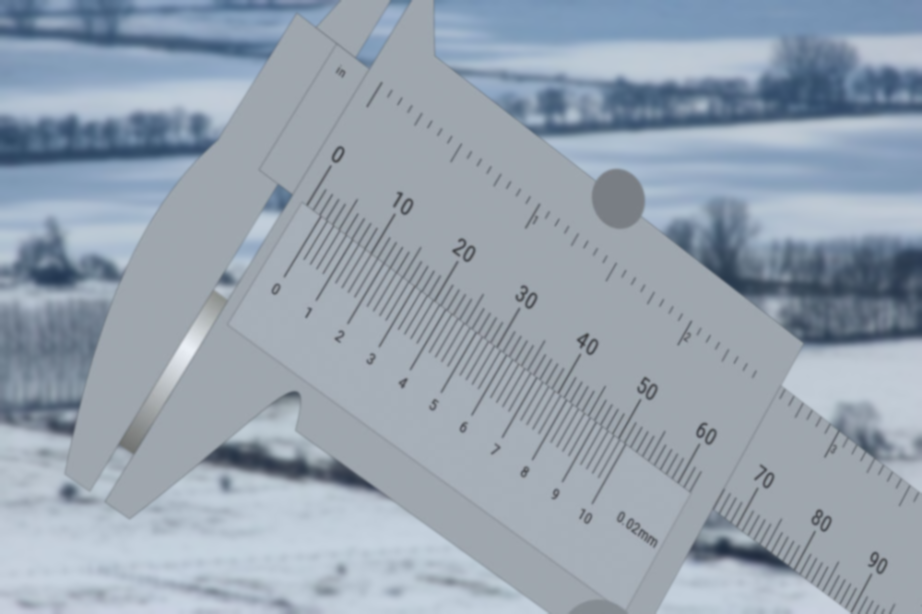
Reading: 2.2 mm
